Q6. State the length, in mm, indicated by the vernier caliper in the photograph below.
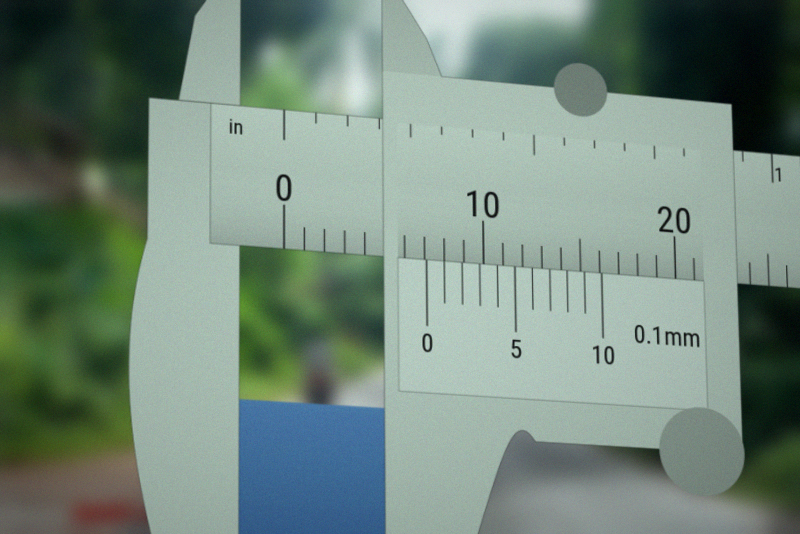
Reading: 7.1 mm
